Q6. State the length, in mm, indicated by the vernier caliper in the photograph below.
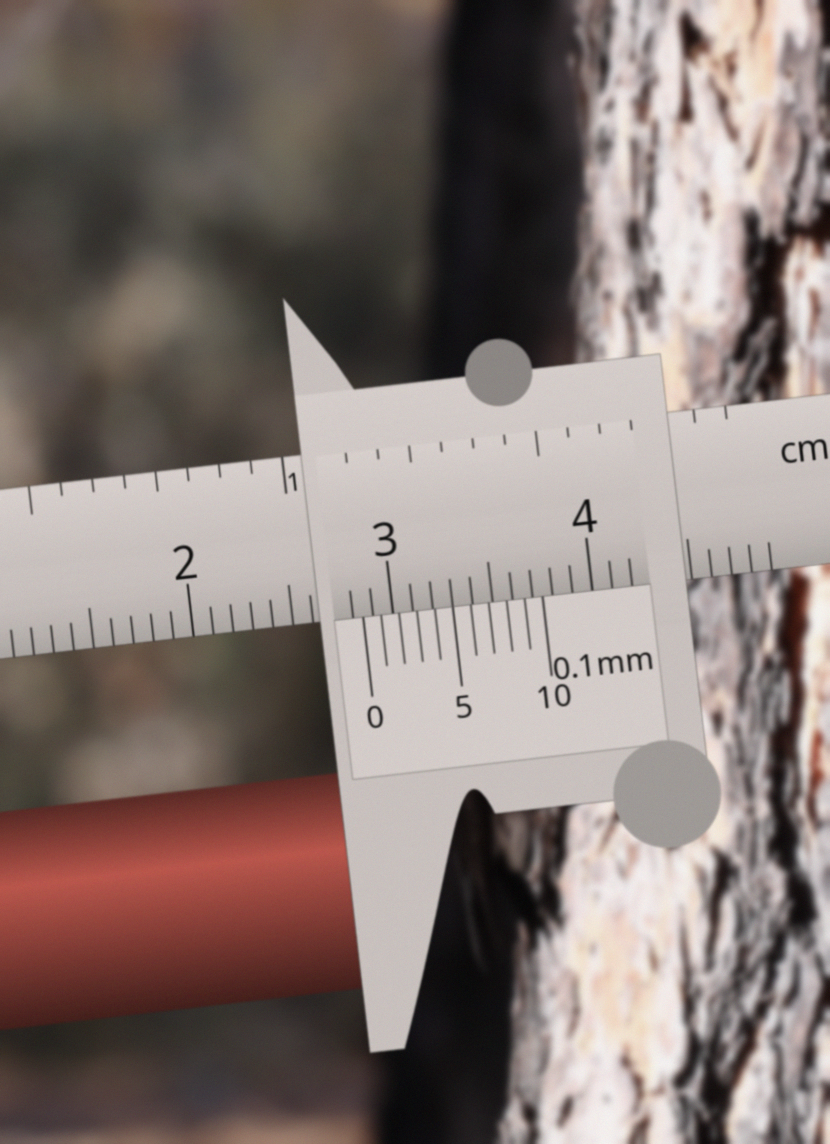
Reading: 28.5 mm
